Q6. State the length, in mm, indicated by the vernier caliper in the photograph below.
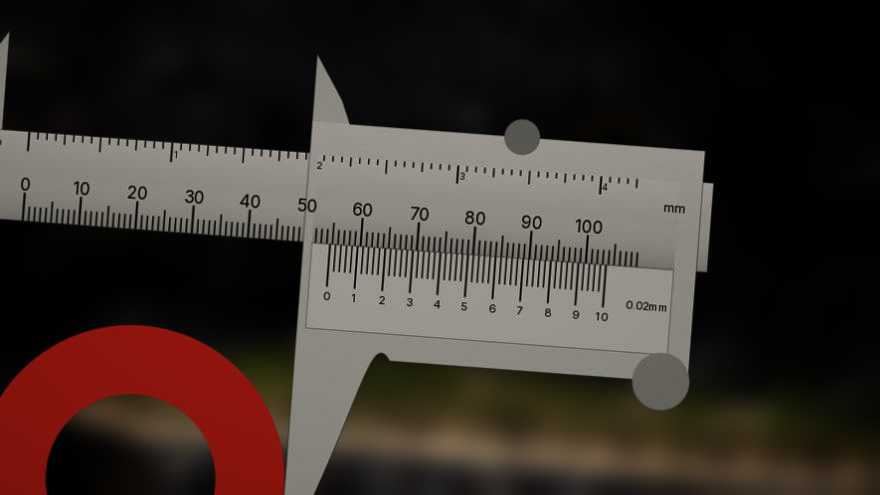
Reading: 54.6 mm
